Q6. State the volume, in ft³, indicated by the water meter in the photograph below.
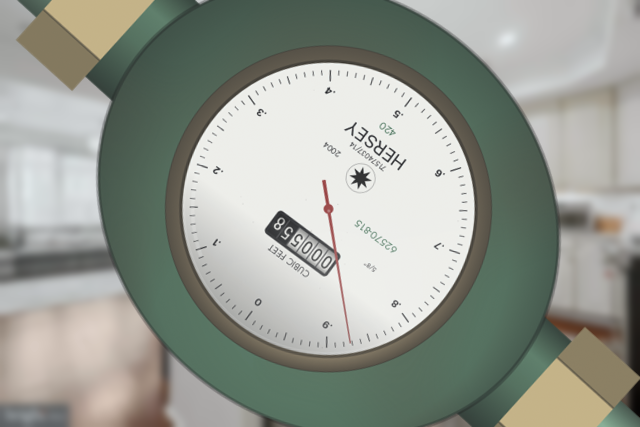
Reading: 557.87 ft³
